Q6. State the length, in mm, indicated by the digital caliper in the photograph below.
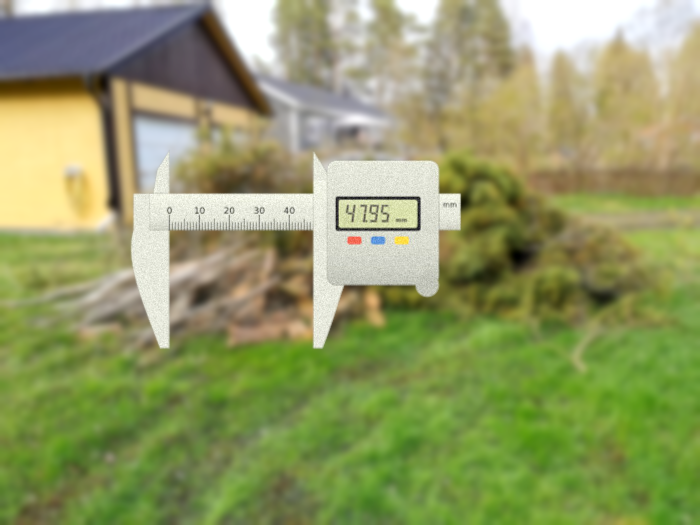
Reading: 47.95 mm
